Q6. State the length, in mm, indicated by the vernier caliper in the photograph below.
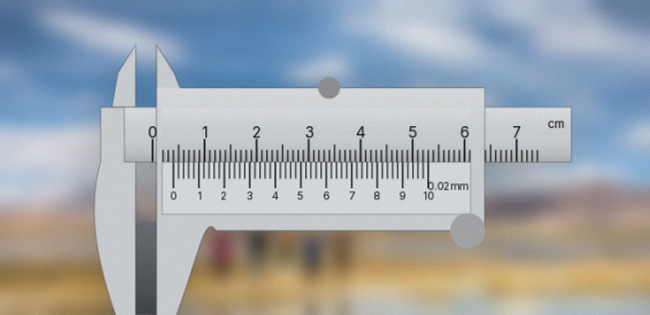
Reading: 4.0 mm
